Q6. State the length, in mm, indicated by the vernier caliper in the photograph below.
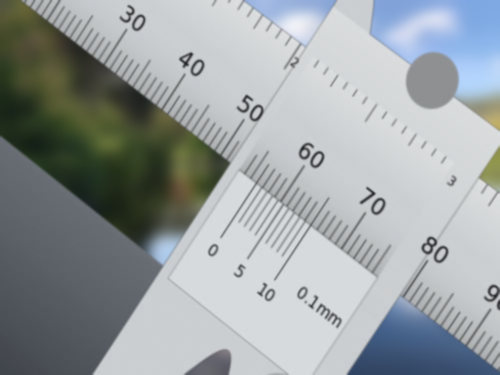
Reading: 56.0 mm
